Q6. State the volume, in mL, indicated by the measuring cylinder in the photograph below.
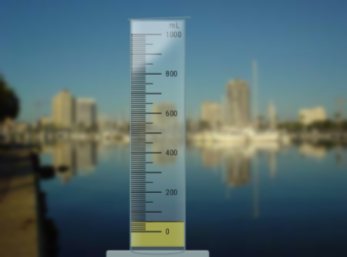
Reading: 50 mL
